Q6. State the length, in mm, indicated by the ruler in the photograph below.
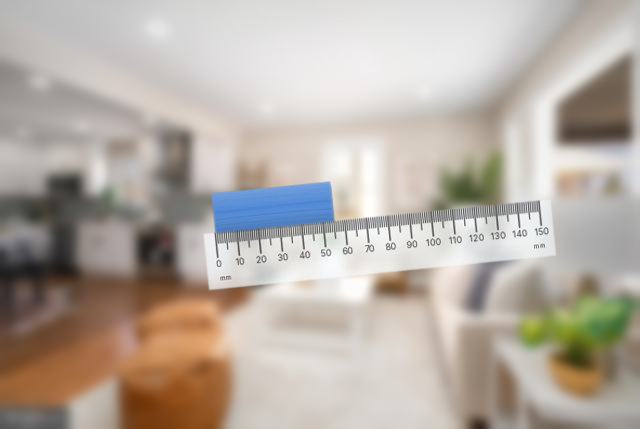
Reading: 55 mm
